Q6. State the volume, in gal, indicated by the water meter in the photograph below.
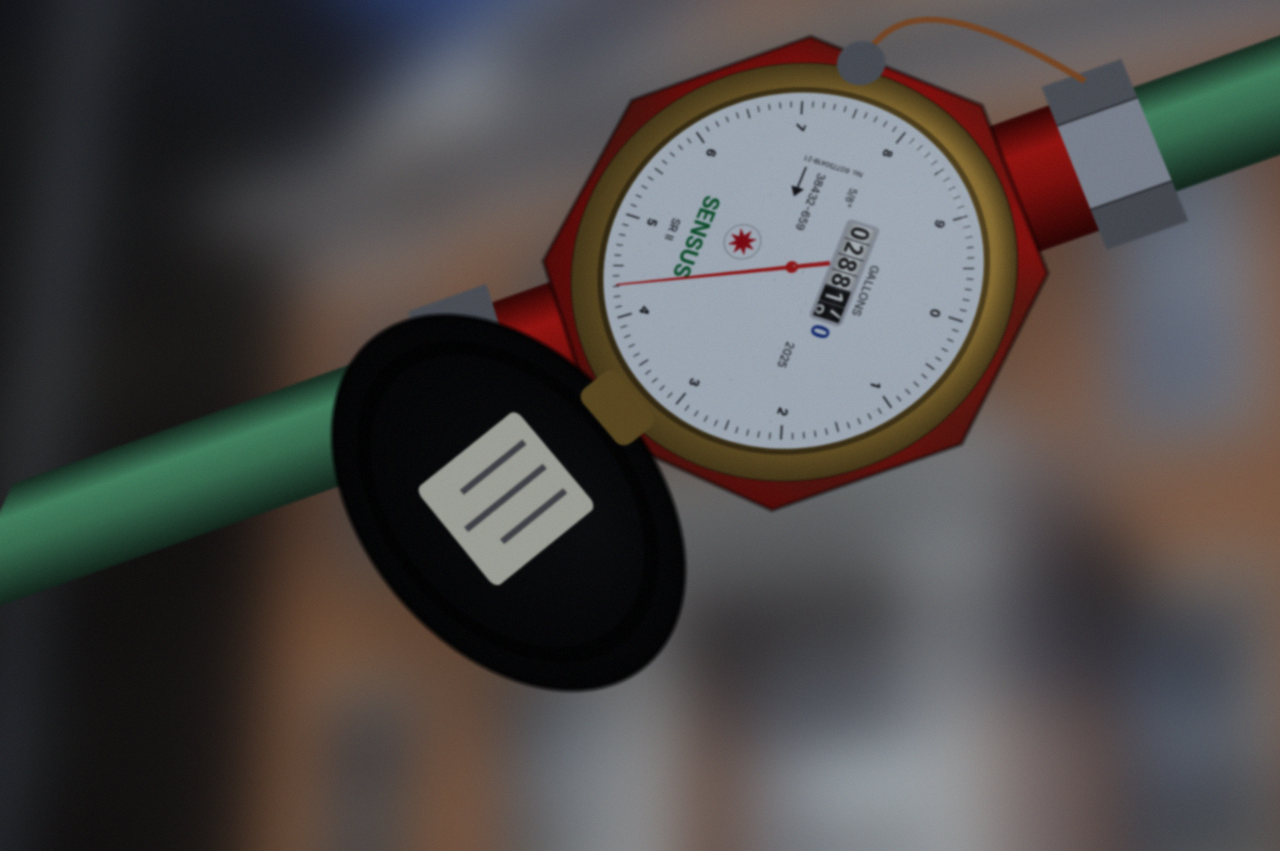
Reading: 288174.3 gal
